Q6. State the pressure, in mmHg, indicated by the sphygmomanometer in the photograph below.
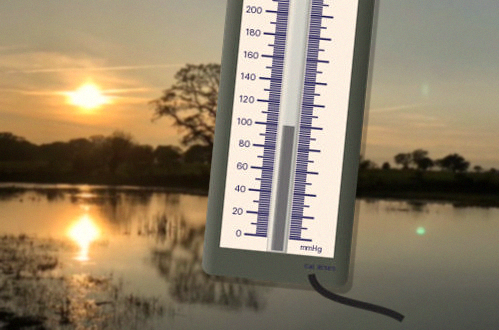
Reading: 100 mmHg
